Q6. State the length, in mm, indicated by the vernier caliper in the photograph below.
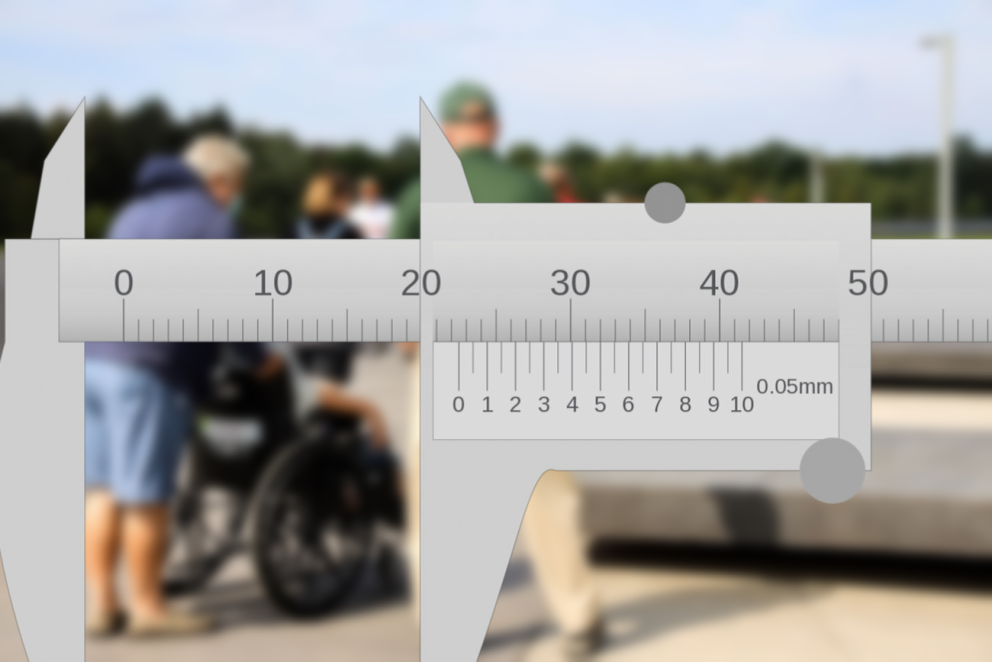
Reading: 22.5 mm
